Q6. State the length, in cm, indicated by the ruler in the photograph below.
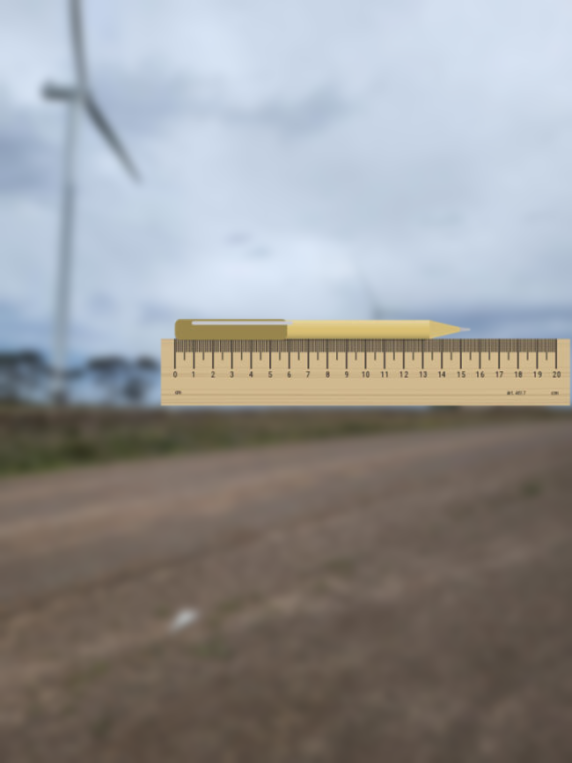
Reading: 15.5 cm
